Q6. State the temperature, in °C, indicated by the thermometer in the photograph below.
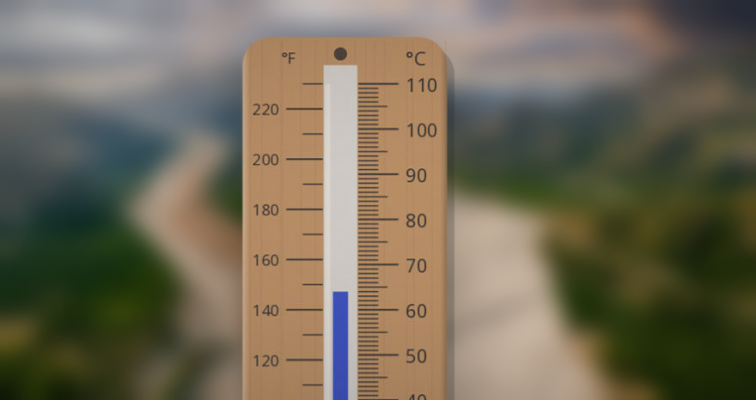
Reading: 64 °C
